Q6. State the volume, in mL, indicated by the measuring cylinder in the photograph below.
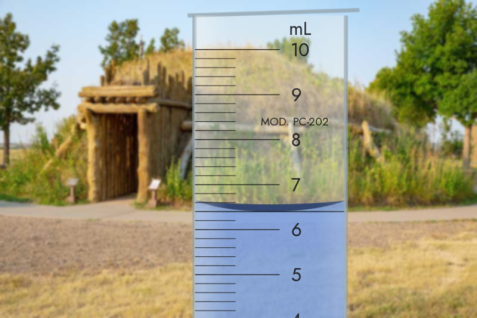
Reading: 6.4 mL
